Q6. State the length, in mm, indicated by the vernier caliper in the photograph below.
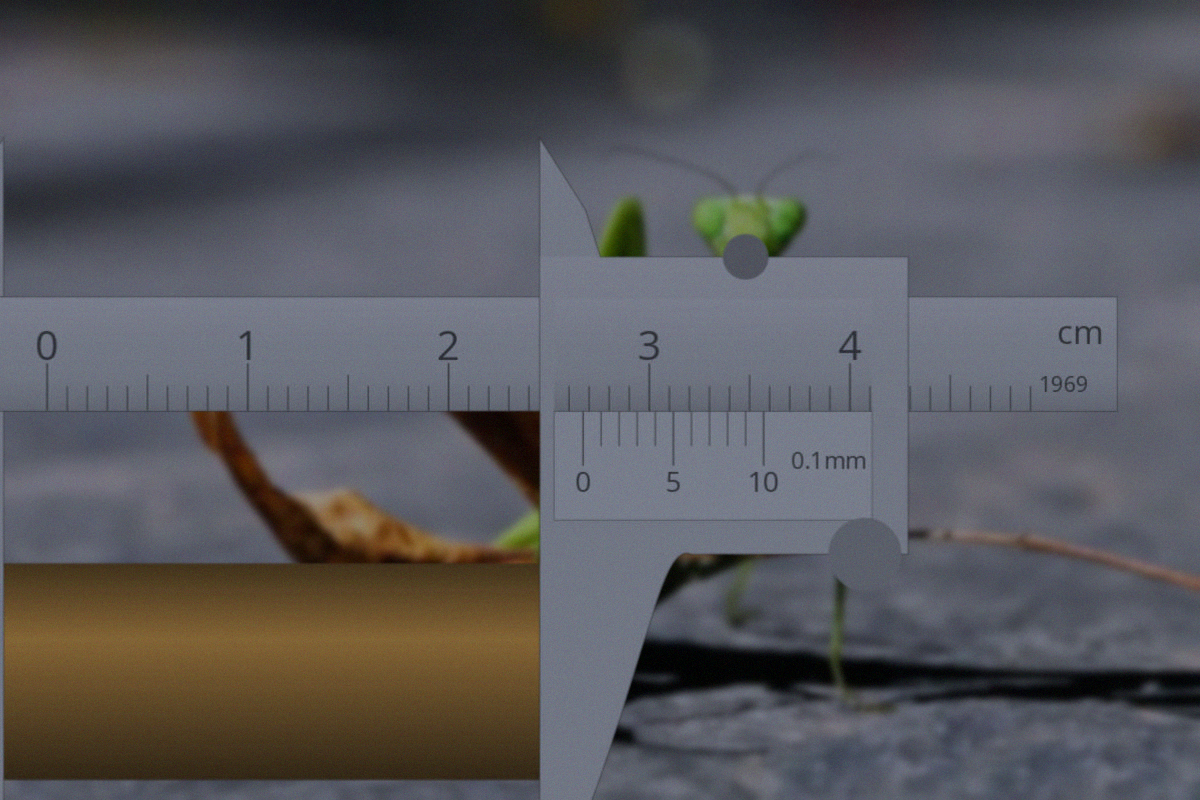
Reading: 26.7 mm
